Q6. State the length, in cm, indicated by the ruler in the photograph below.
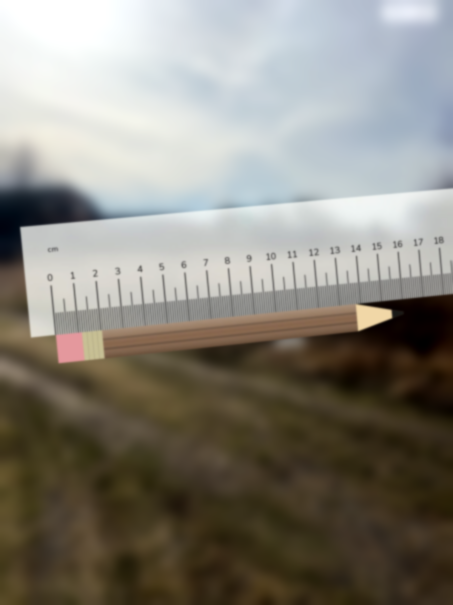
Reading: 16 cm
